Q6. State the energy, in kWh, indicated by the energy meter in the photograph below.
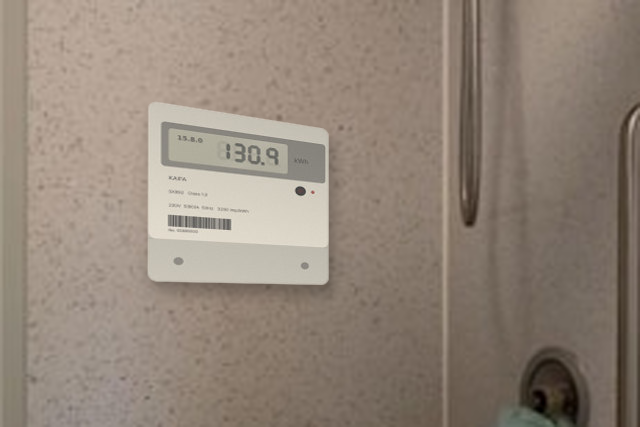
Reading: 130.9 kWh
